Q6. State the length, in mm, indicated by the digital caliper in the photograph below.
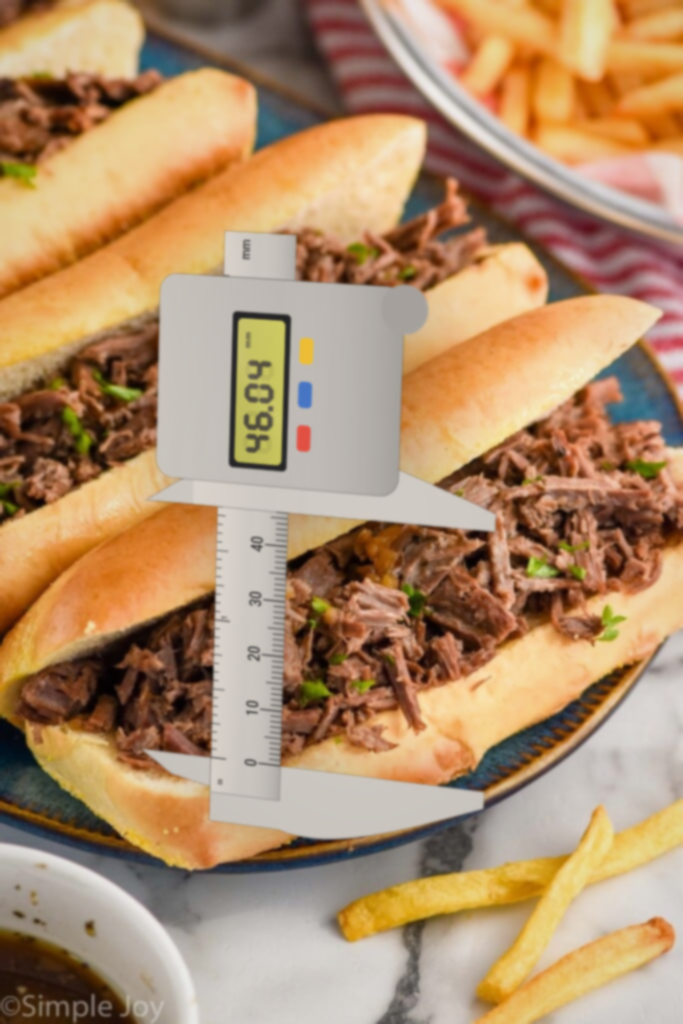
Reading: 46.04 mm
